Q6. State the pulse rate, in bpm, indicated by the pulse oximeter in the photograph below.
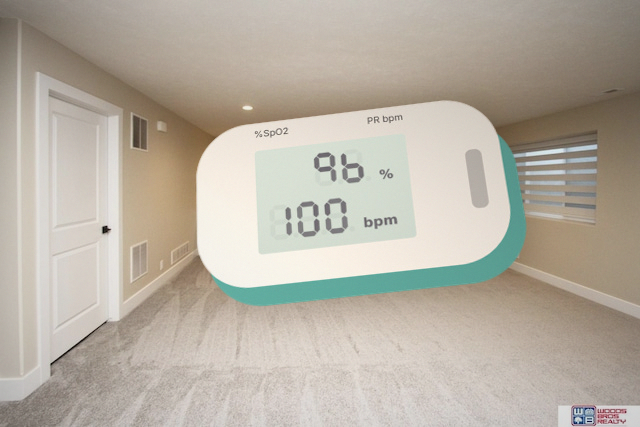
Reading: 100 bpm
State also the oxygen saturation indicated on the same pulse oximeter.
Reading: 96 %
